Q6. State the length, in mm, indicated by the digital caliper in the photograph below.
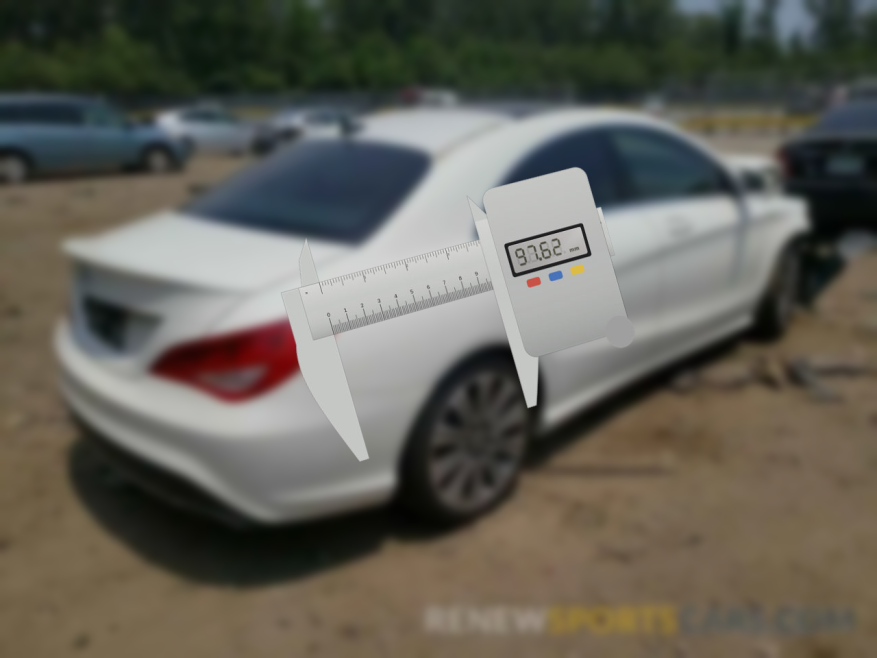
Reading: 97.62 mm
